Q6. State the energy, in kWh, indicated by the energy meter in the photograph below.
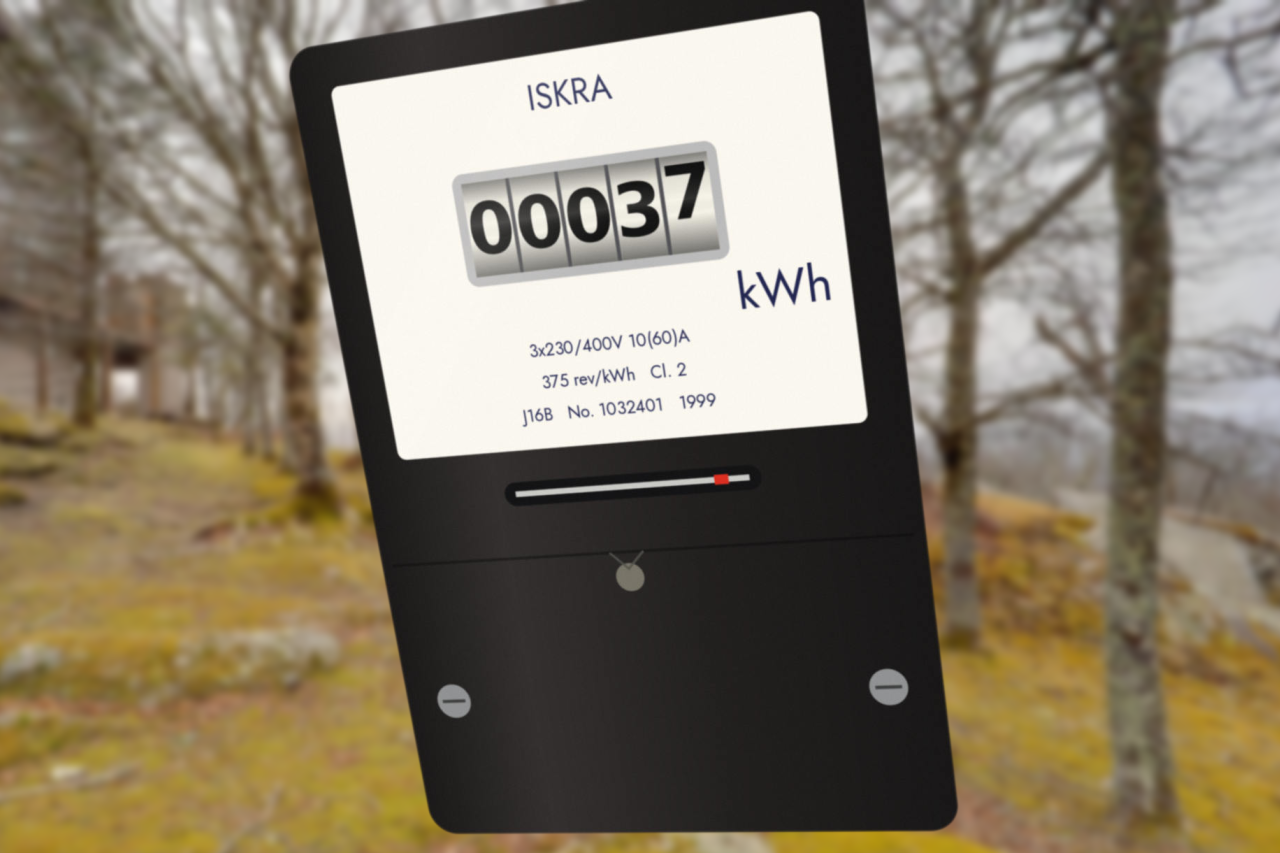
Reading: 37 kWh
